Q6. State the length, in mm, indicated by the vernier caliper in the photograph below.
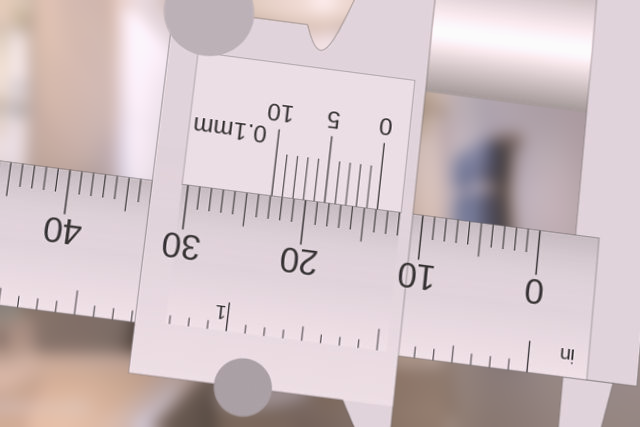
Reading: 13.9 mm
